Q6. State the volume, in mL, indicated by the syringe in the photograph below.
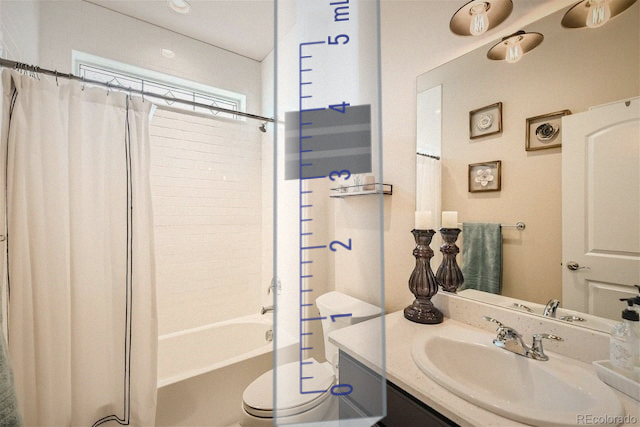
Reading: 3 mL
